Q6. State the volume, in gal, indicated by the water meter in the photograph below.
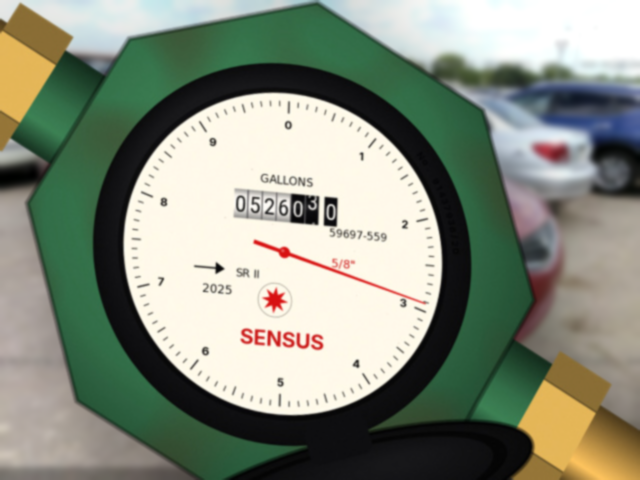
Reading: 526032.9 gal
